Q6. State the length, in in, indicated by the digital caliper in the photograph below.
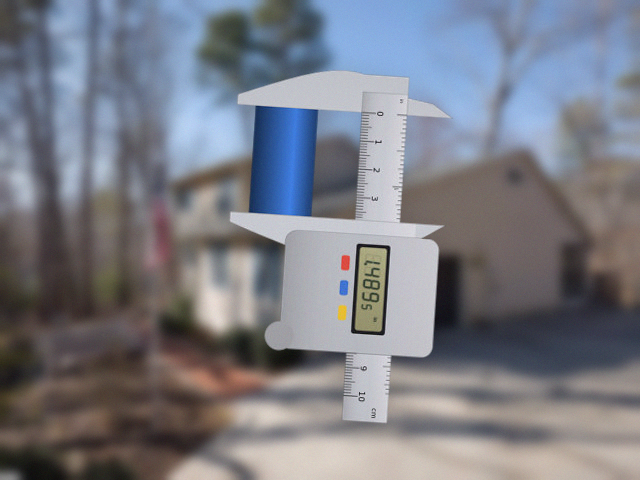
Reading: 1.4895 in
